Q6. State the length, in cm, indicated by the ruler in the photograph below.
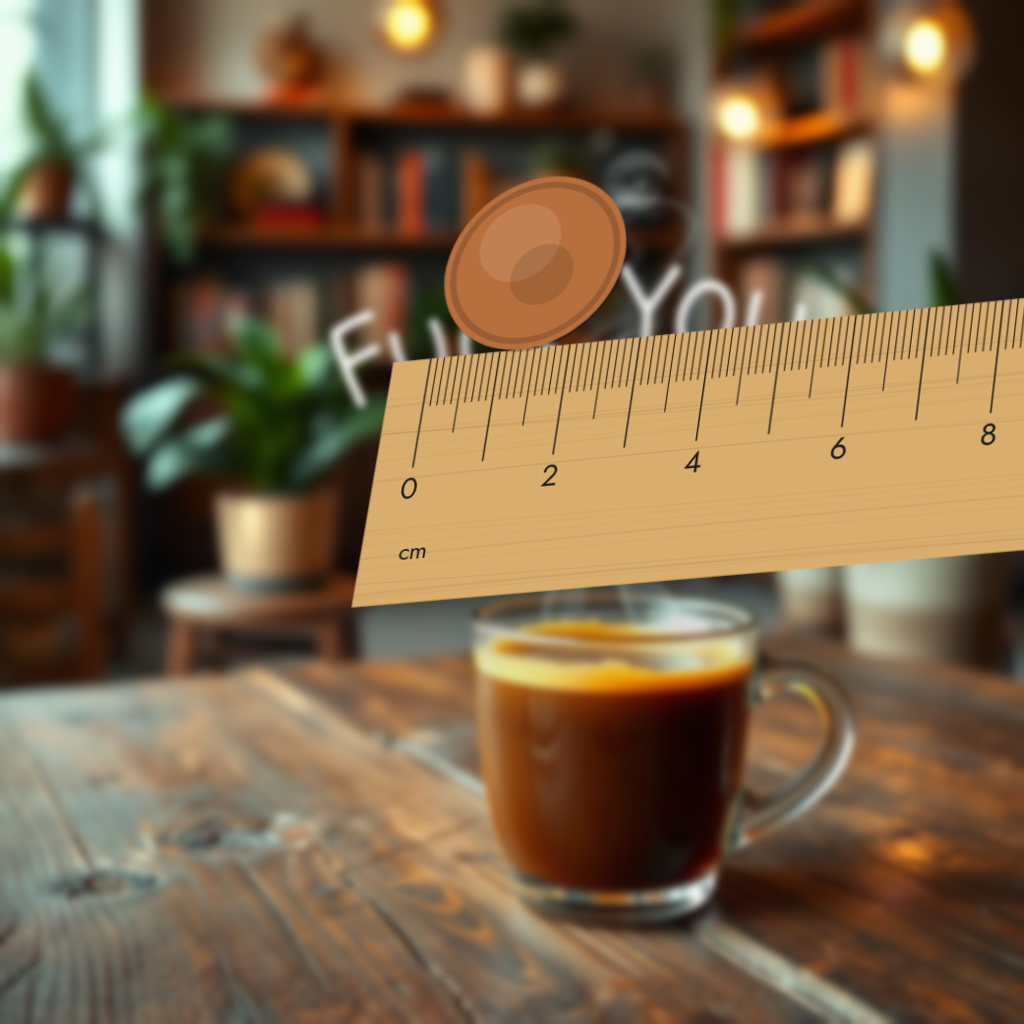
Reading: 2.6 cm
